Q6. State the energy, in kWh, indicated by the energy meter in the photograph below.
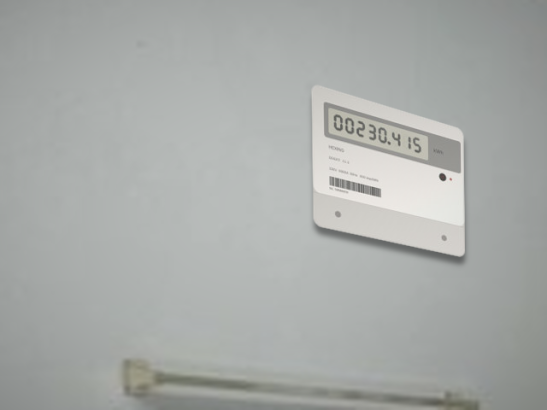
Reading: 230.415 kWh
